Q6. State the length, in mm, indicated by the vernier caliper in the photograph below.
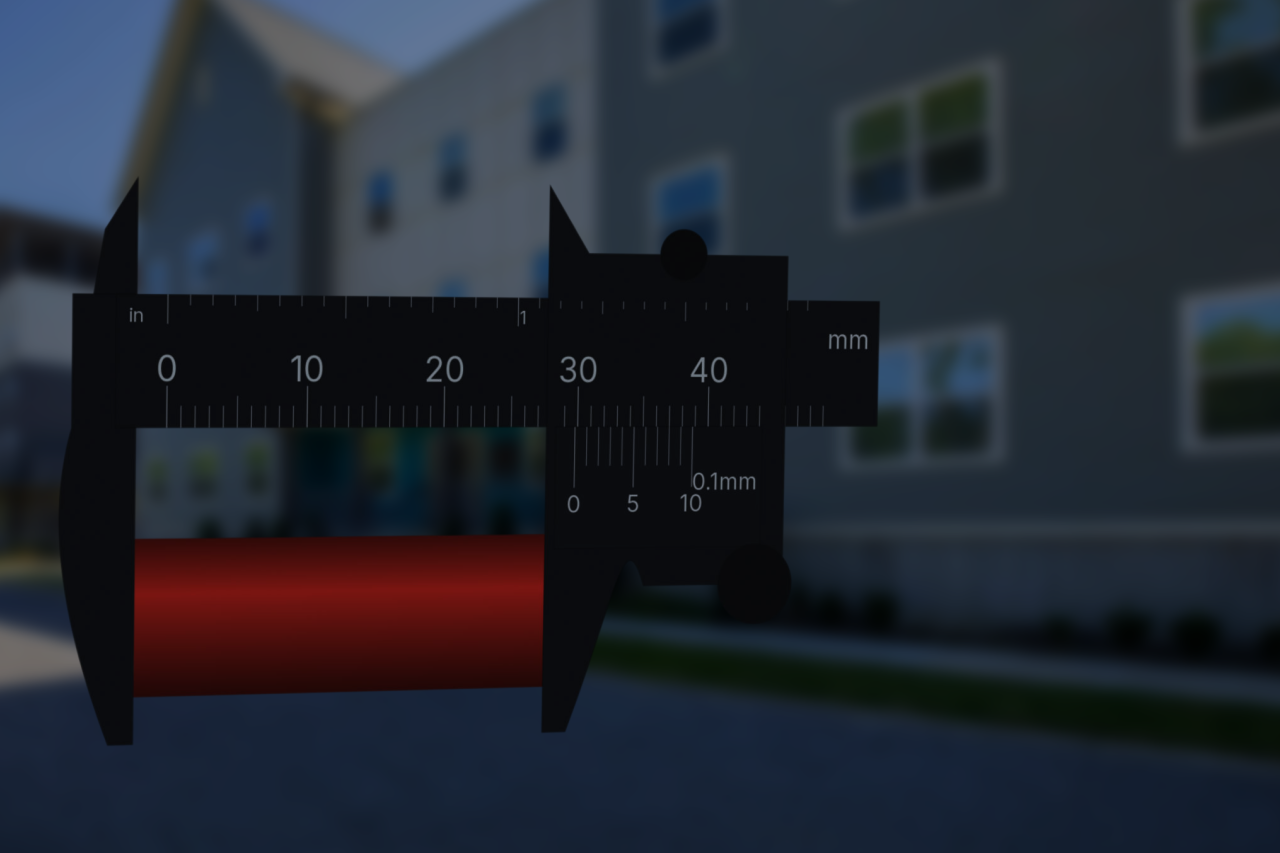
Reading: 29.8 mm
